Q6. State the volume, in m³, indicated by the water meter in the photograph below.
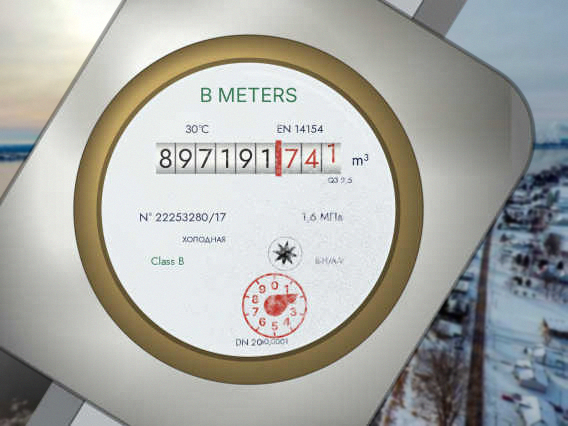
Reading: 897191.7411 m³
